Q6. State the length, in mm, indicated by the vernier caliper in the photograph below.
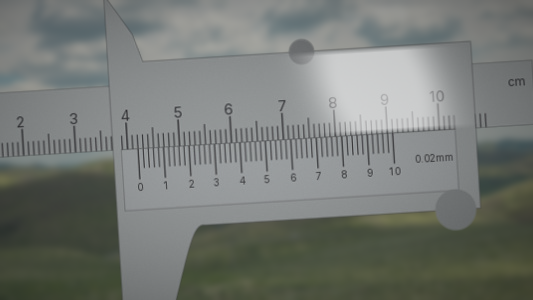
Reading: 42.0 mm
